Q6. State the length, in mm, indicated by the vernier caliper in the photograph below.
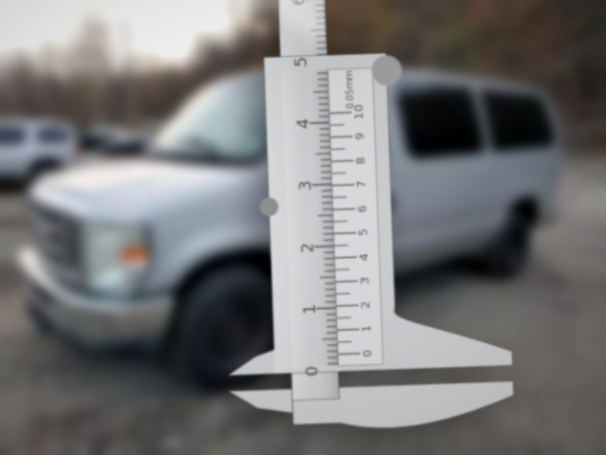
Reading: 2.5 mm
